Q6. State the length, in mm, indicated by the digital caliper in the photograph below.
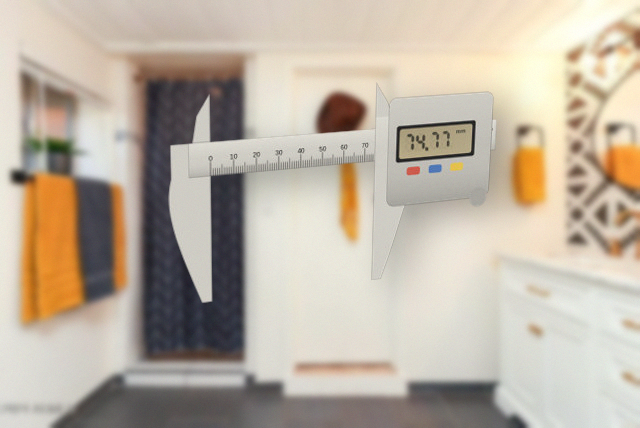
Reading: 74.77 mm
